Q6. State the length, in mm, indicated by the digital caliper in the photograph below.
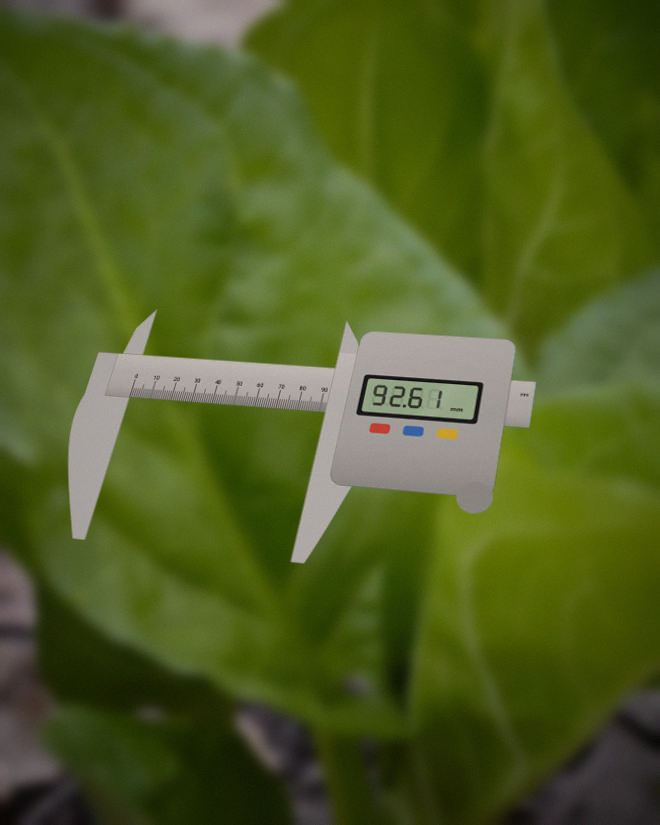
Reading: 92.61 mm
